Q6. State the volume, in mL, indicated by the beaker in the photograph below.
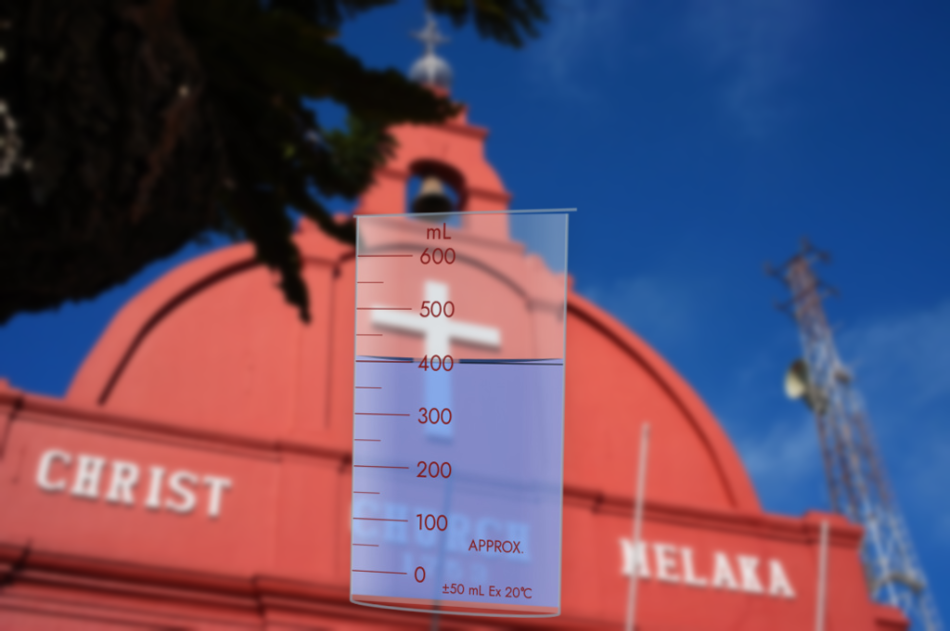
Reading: 400 mL
